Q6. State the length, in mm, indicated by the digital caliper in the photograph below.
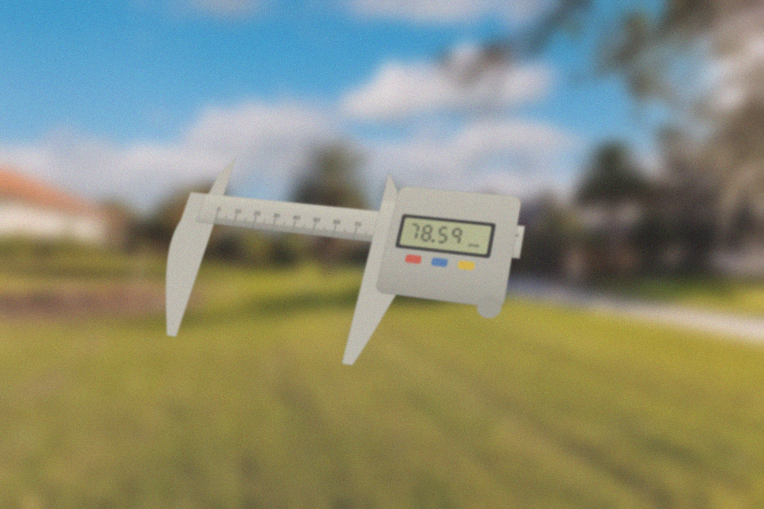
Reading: 78.59 mm
